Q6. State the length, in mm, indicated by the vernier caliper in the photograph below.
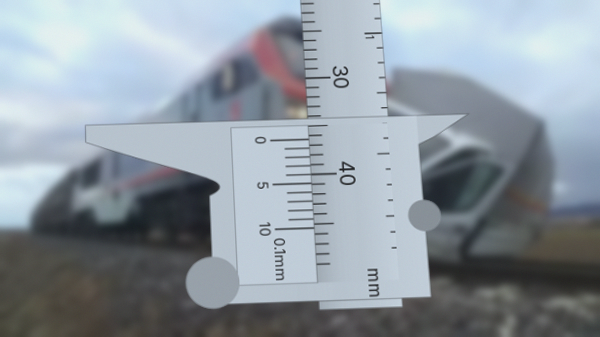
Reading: 36.4 mm
